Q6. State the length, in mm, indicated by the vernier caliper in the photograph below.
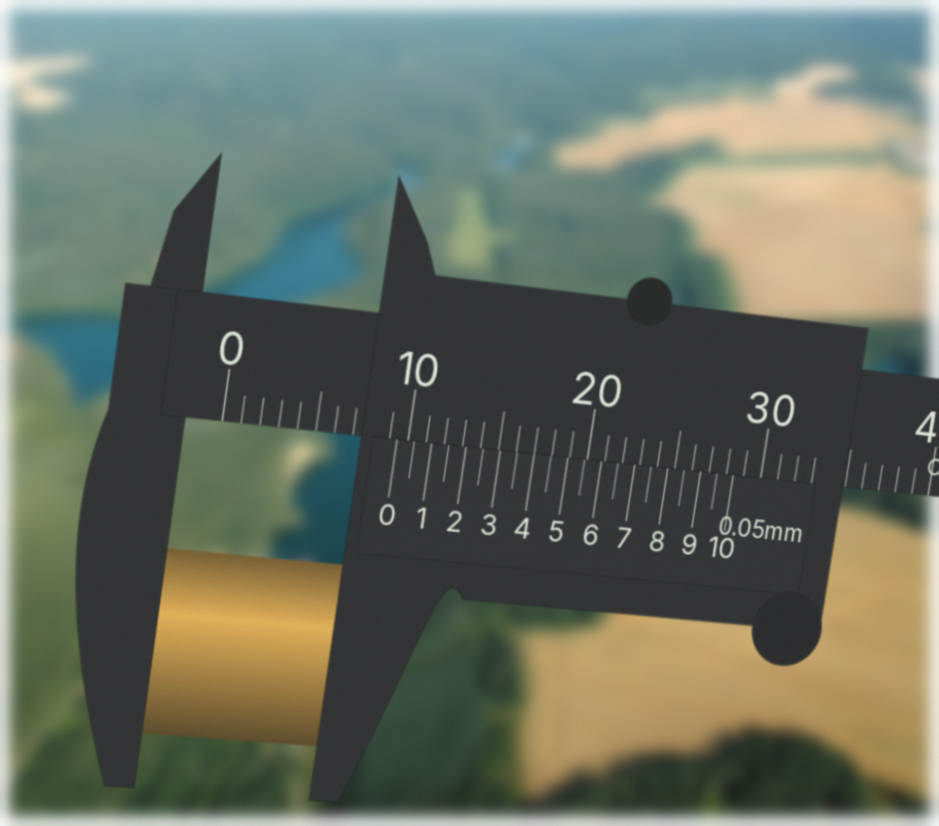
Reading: 9.4 mm
